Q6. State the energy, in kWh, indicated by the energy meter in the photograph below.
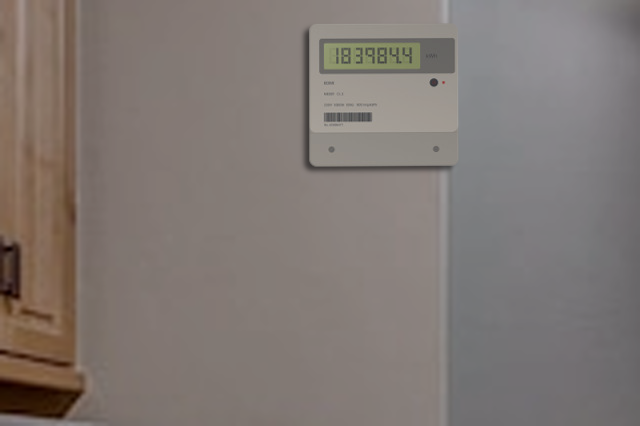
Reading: 183984.4 kWh
